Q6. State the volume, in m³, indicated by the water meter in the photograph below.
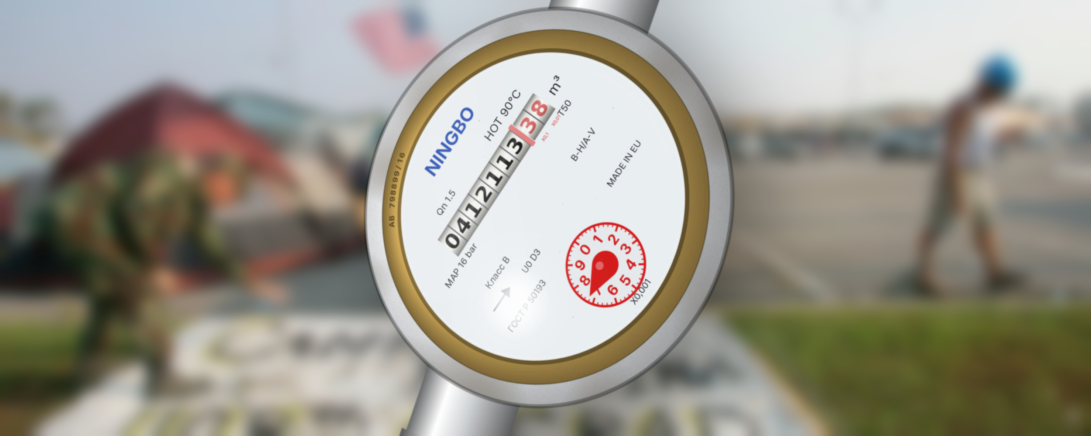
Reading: 412113.387 m³
